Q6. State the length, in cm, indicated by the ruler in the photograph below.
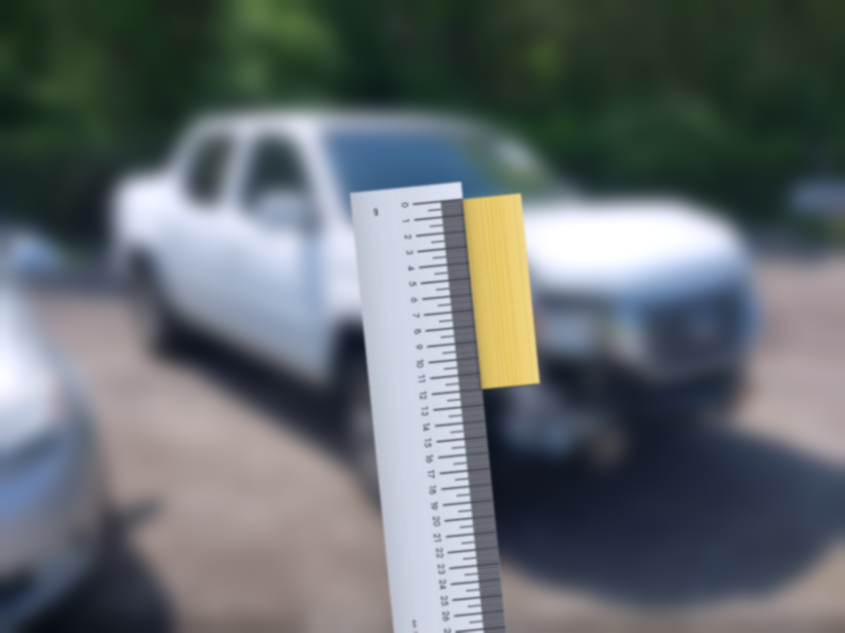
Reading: 12 cm
